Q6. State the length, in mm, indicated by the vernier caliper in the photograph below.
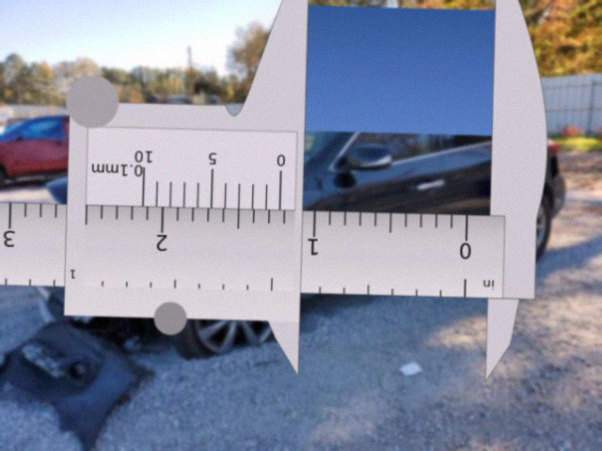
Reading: 12.3 mm
